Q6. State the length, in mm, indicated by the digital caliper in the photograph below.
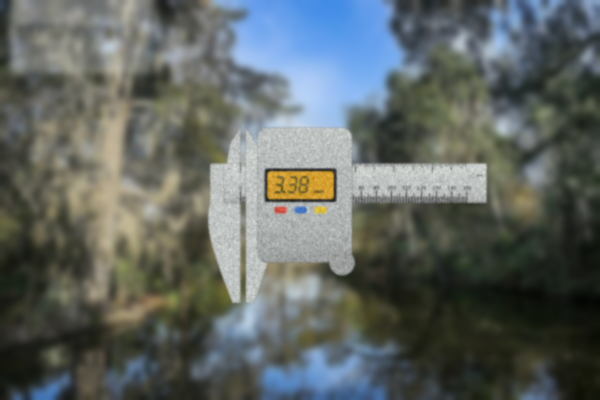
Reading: 3.38 mm
